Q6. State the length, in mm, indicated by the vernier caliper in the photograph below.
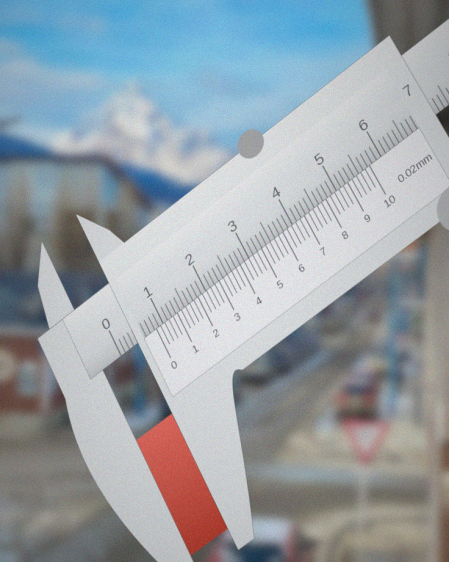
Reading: 8.4 mm
